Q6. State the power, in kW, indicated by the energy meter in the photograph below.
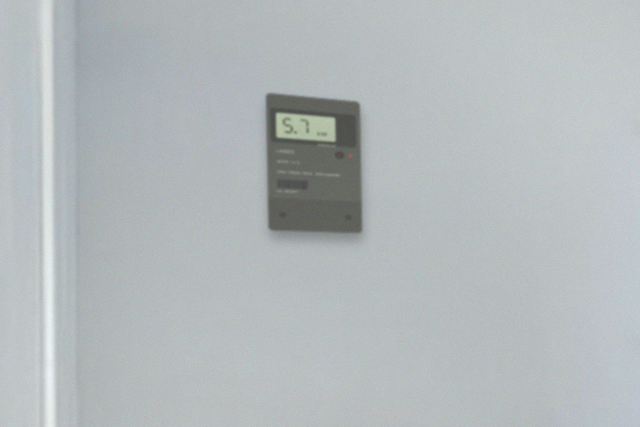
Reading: 5.7 kW
